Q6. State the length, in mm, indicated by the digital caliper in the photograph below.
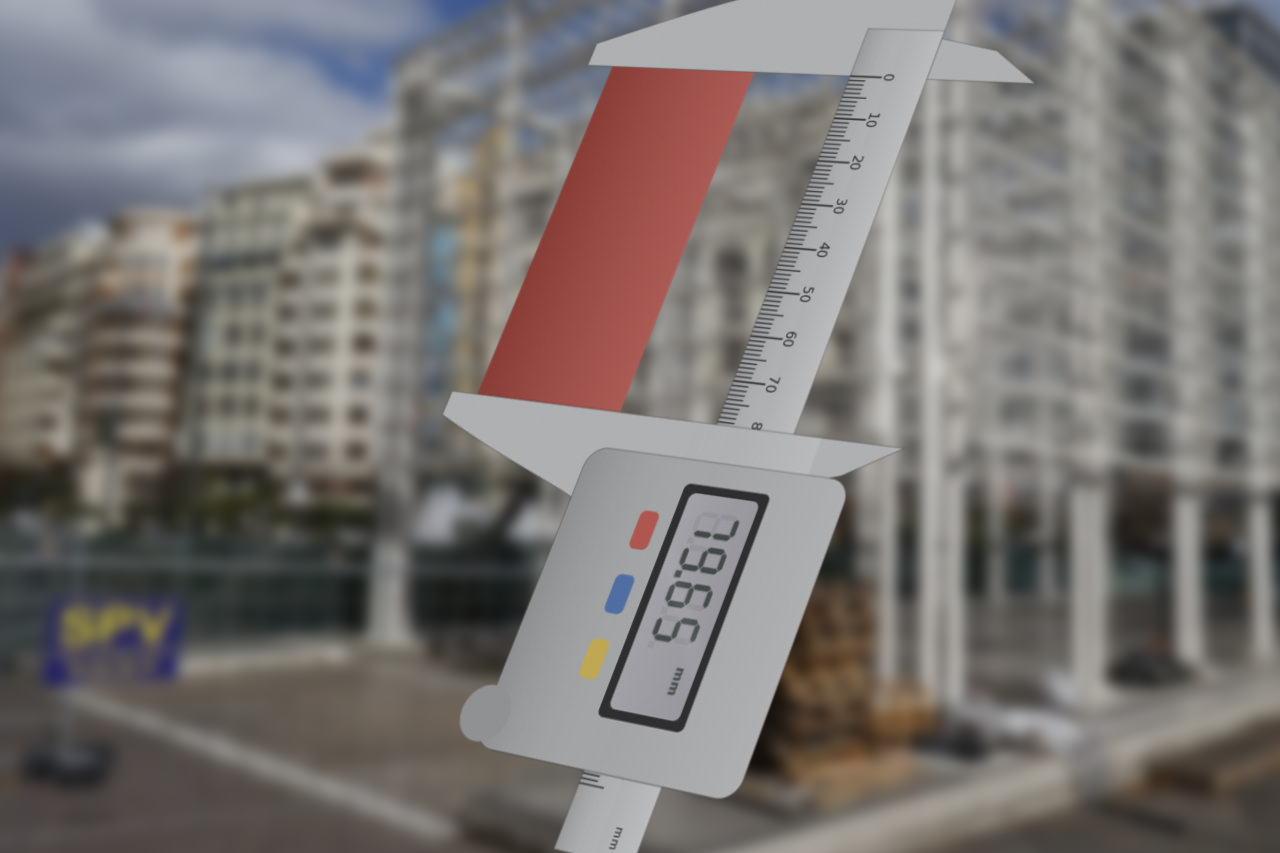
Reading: 79.65 mm
